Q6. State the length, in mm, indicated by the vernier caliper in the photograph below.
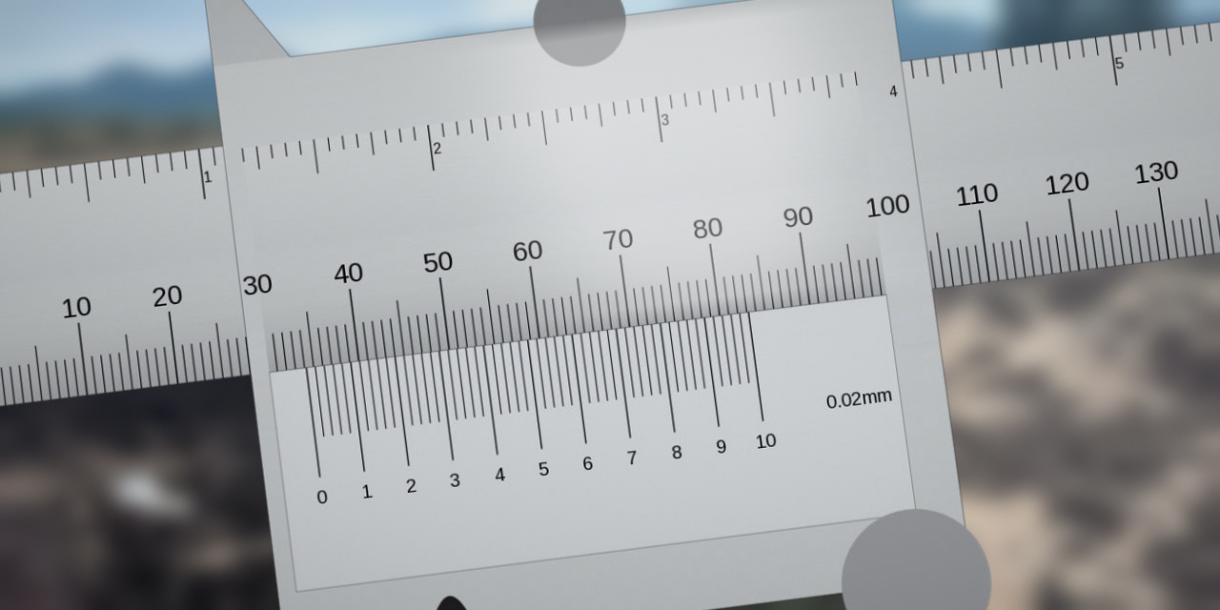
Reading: 34.2 mm
